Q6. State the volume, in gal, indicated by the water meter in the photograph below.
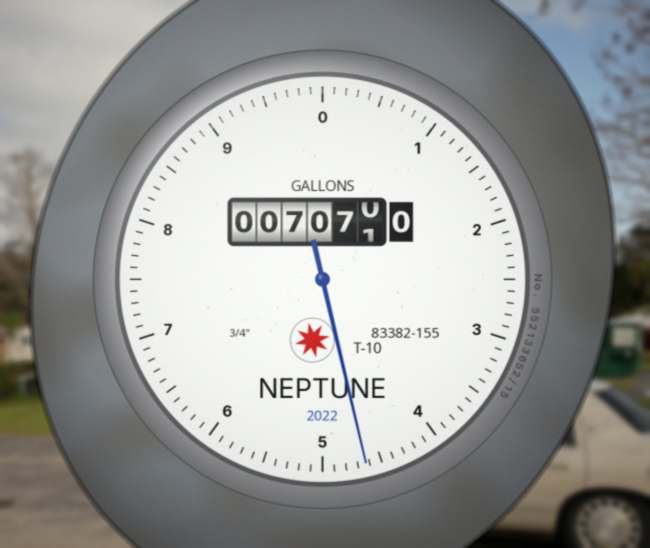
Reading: 70704.6 gal
